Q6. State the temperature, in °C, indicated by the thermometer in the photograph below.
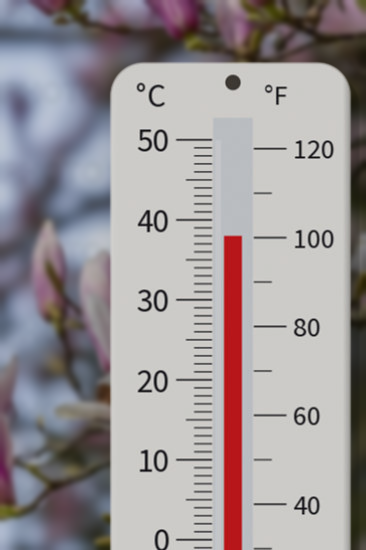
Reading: 38 °C
